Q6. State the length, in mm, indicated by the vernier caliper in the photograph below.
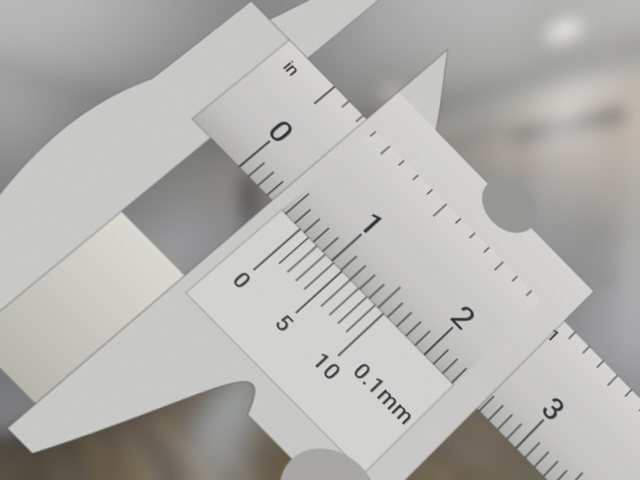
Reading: 6.6 mm
